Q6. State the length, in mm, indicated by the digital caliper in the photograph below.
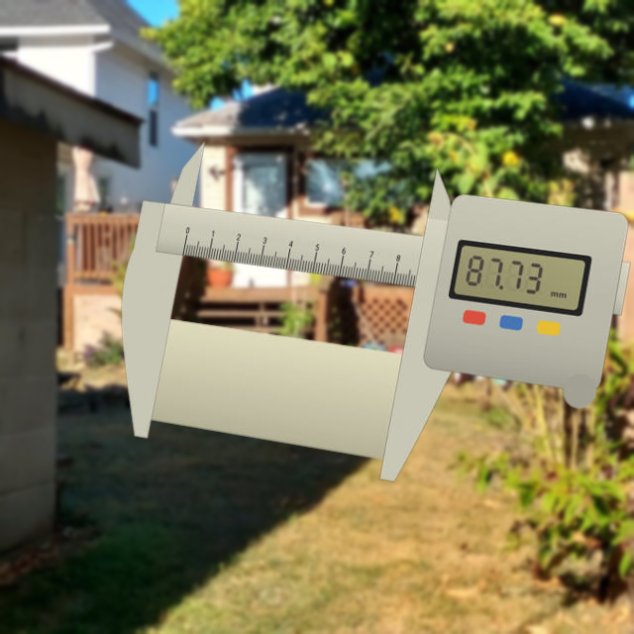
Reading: 87.73 mm
